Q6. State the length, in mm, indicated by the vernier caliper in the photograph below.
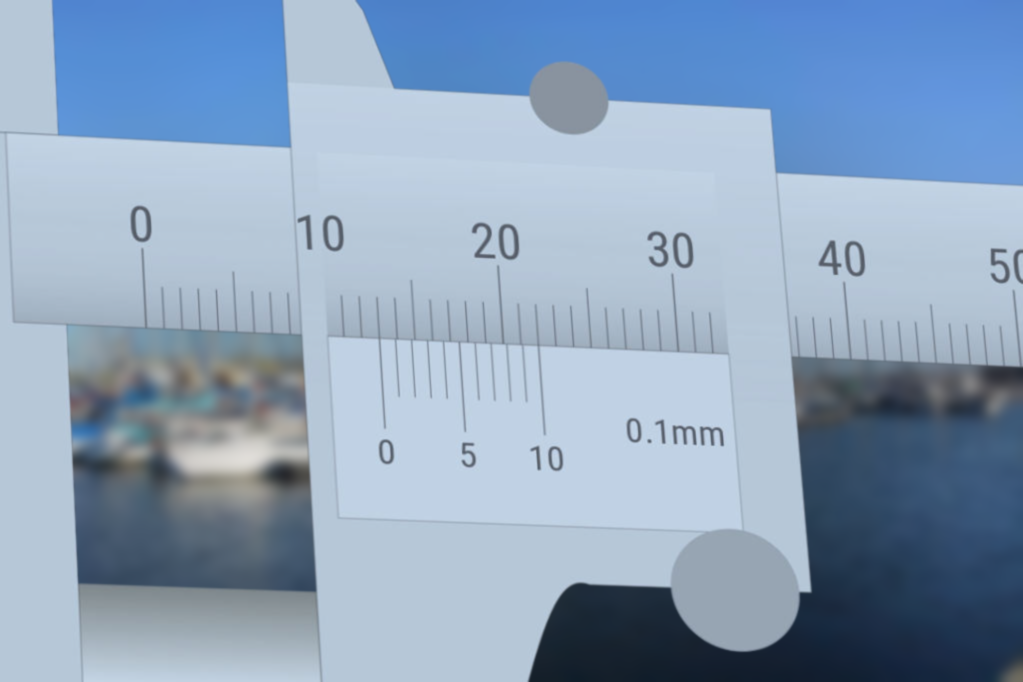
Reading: 13.0 mm
